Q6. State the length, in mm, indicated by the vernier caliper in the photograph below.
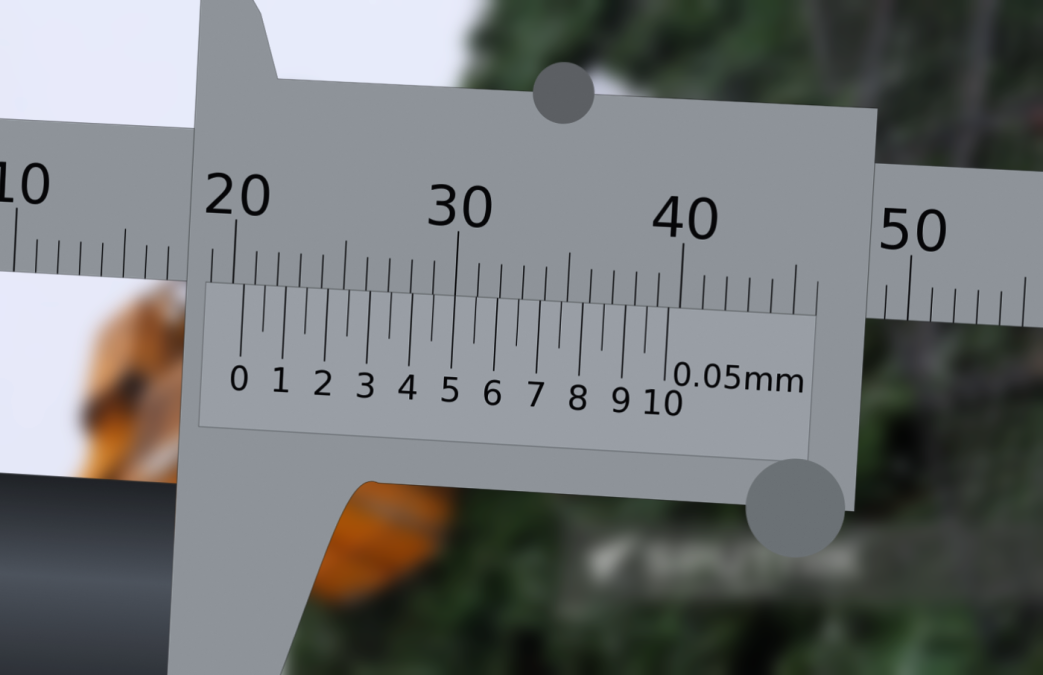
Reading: 20.50 mm
